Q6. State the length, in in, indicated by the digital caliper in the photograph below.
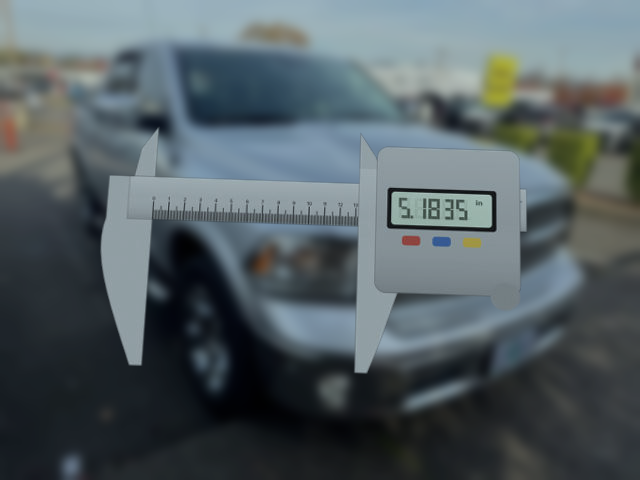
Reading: 5.1835 in
